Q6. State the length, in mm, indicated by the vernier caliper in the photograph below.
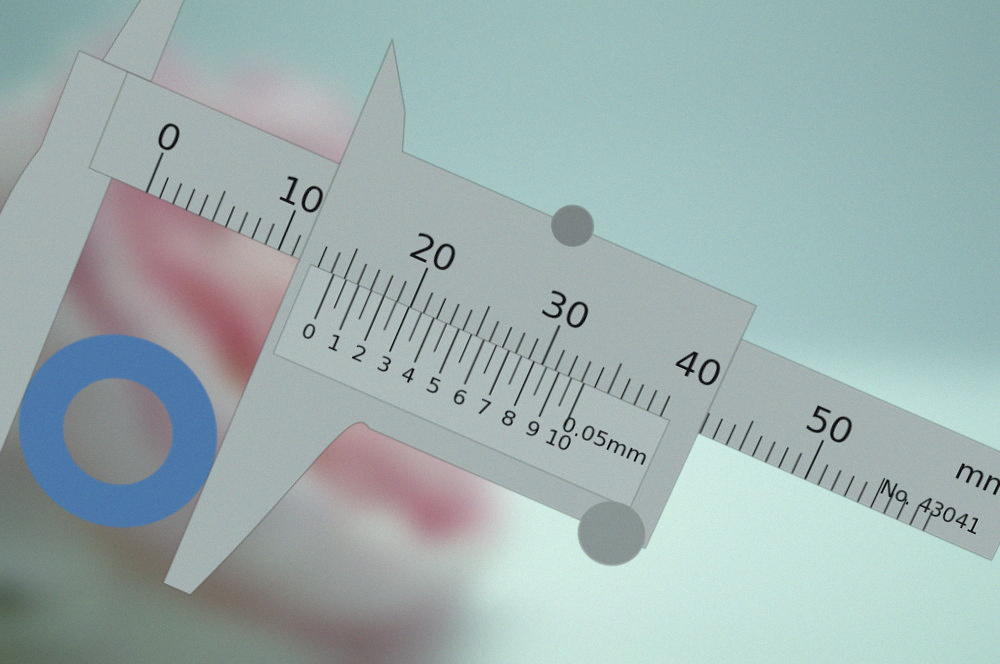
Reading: 14.2 mm
